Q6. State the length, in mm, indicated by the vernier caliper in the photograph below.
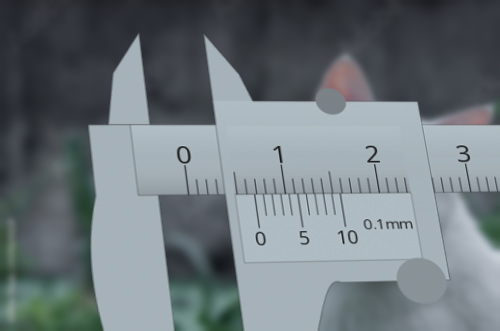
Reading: 6.8 mm
